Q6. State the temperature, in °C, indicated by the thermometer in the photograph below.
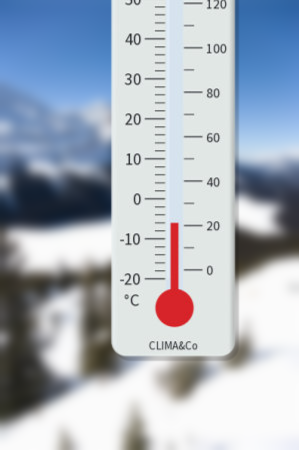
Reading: -6 °C
